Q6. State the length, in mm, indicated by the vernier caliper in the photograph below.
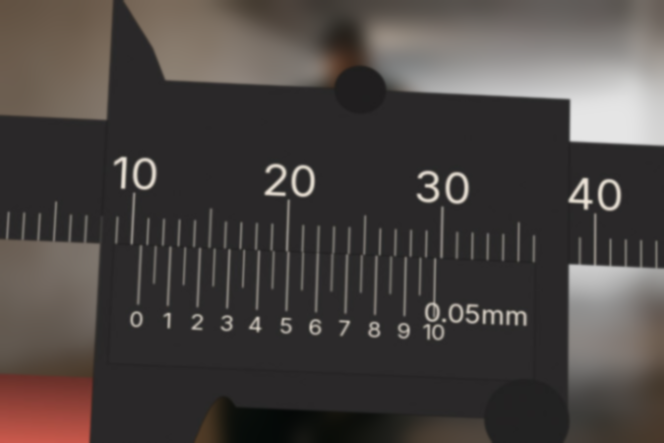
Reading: 10.6 mm
